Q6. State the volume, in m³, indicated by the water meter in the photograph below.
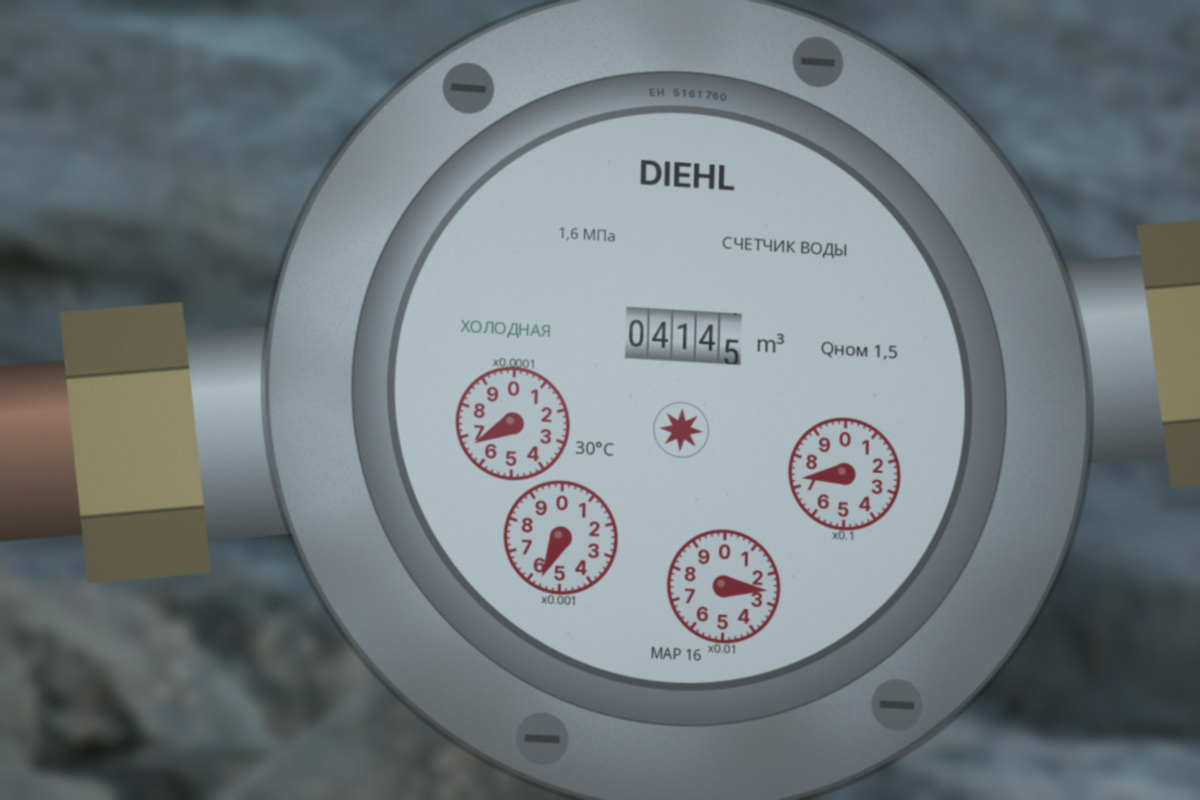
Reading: 4144.7256 m³
